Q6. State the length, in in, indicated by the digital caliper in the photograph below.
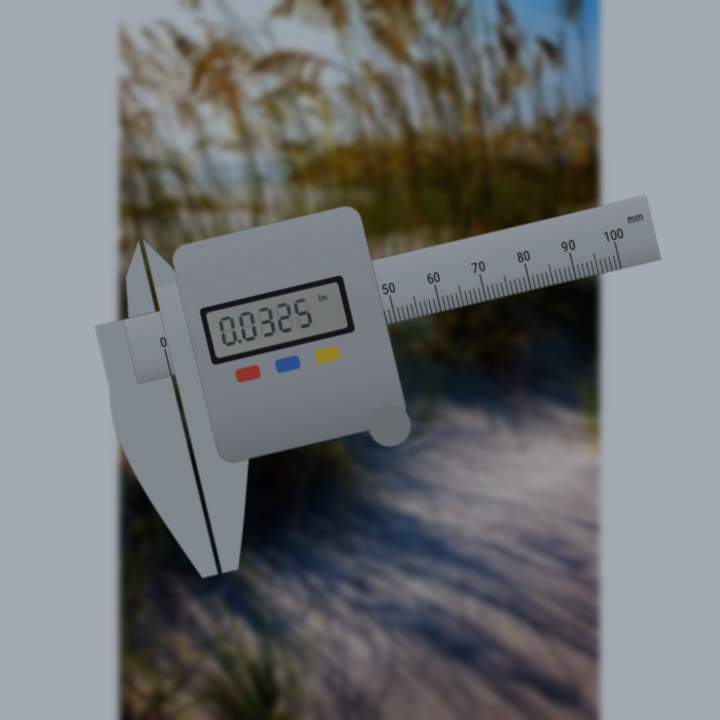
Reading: 0.0325 in
